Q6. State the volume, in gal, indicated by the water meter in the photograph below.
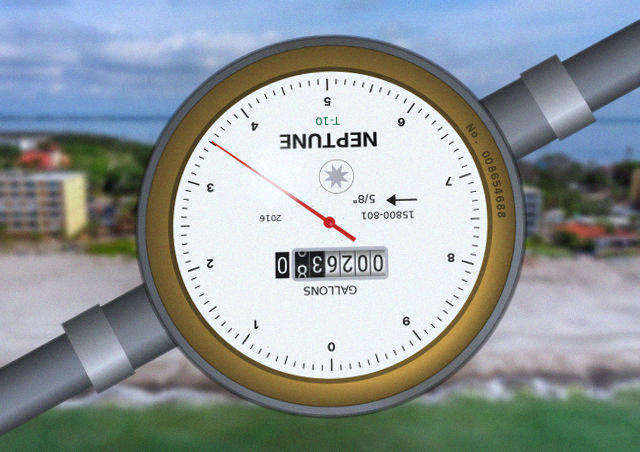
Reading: 26383.5 gal
